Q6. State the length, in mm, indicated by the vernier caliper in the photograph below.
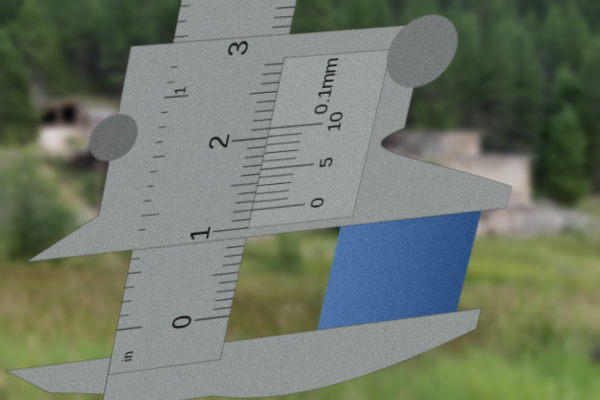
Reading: 12.0 mm
